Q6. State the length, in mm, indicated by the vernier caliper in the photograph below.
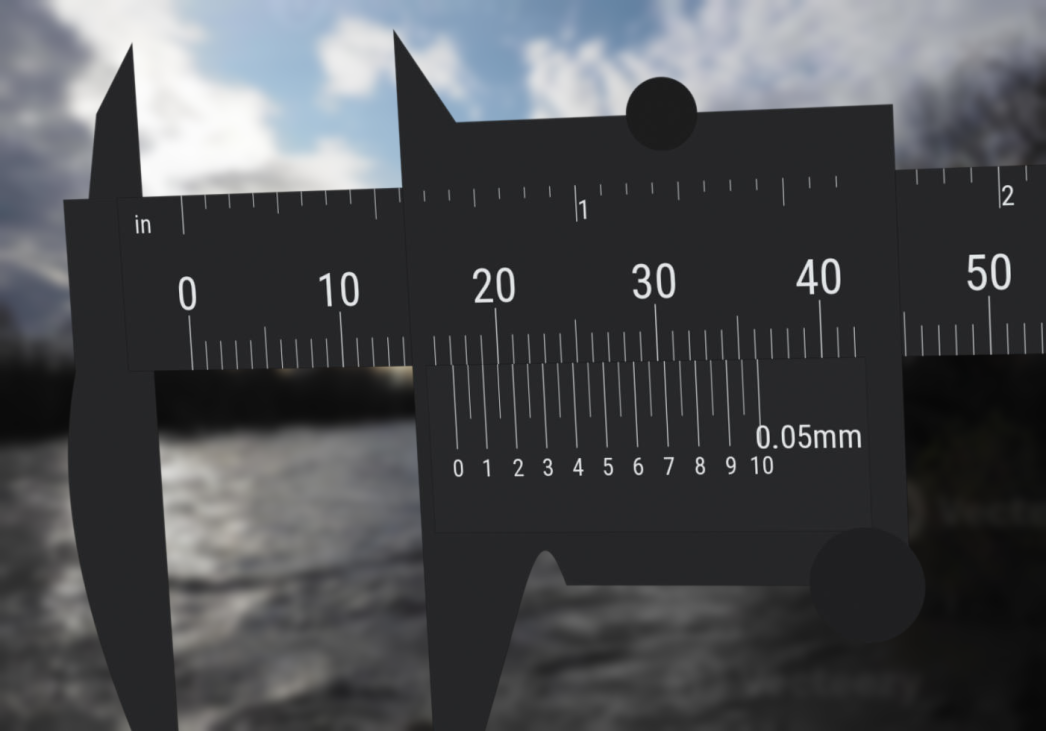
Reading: 17.1 mm
